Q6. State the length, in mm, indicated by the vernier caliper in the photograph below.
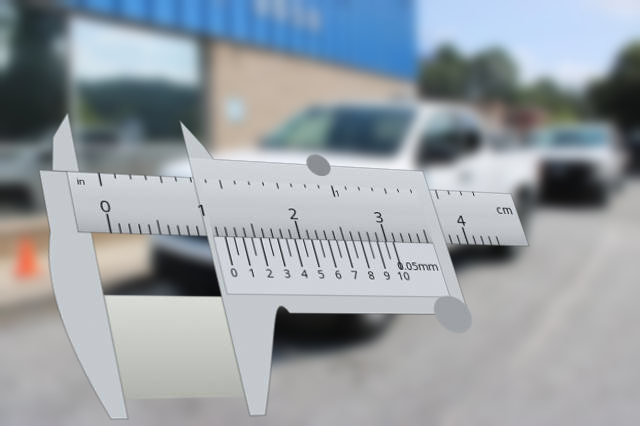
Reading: 11.8 mm
